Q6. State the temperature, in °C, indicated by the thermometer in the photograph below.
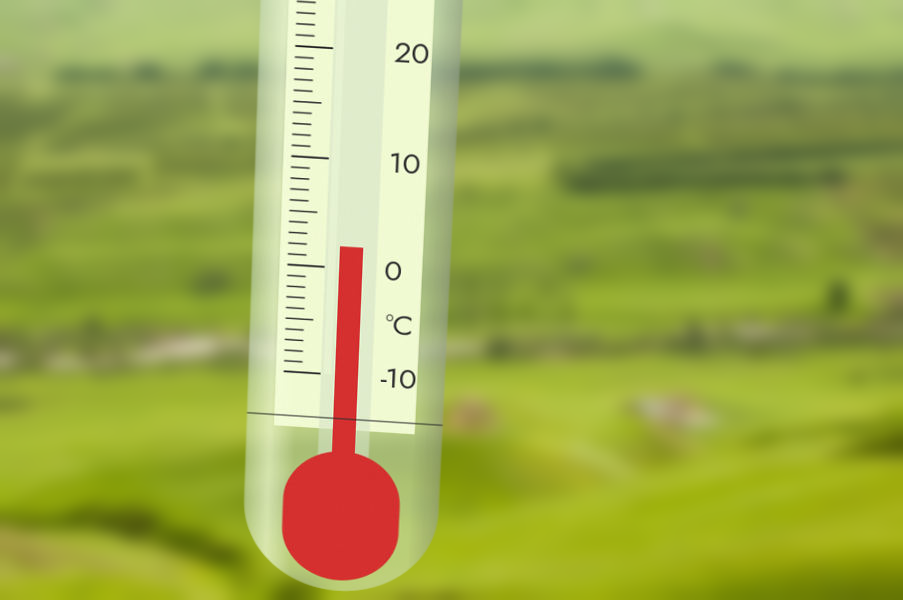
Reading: 2 °C
